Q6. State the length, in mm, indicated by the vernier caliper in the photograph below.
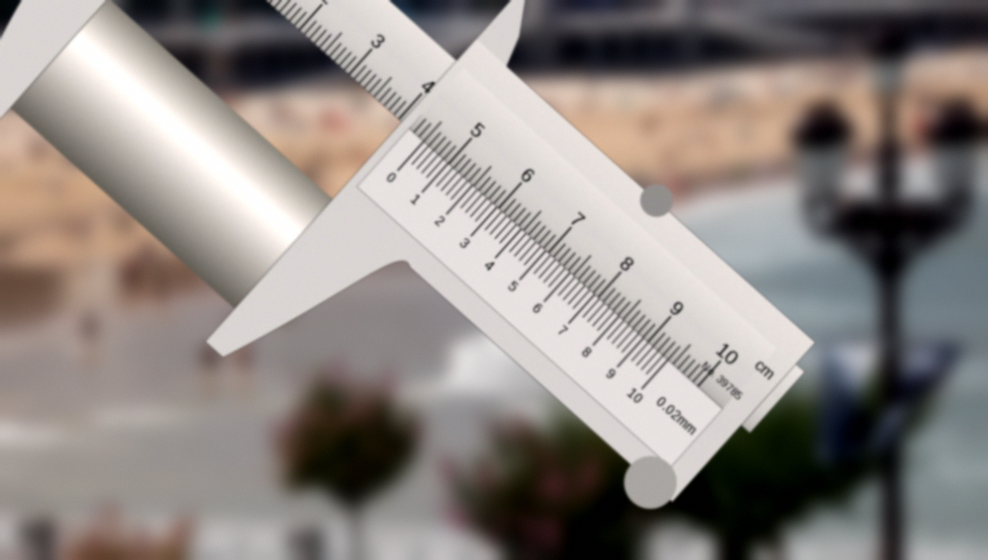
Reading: 45.0 mm
